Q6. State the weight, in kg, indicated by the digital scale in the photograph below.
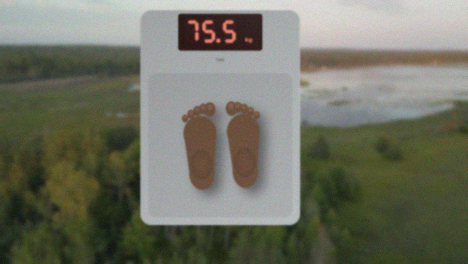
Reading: 75.5 kg
